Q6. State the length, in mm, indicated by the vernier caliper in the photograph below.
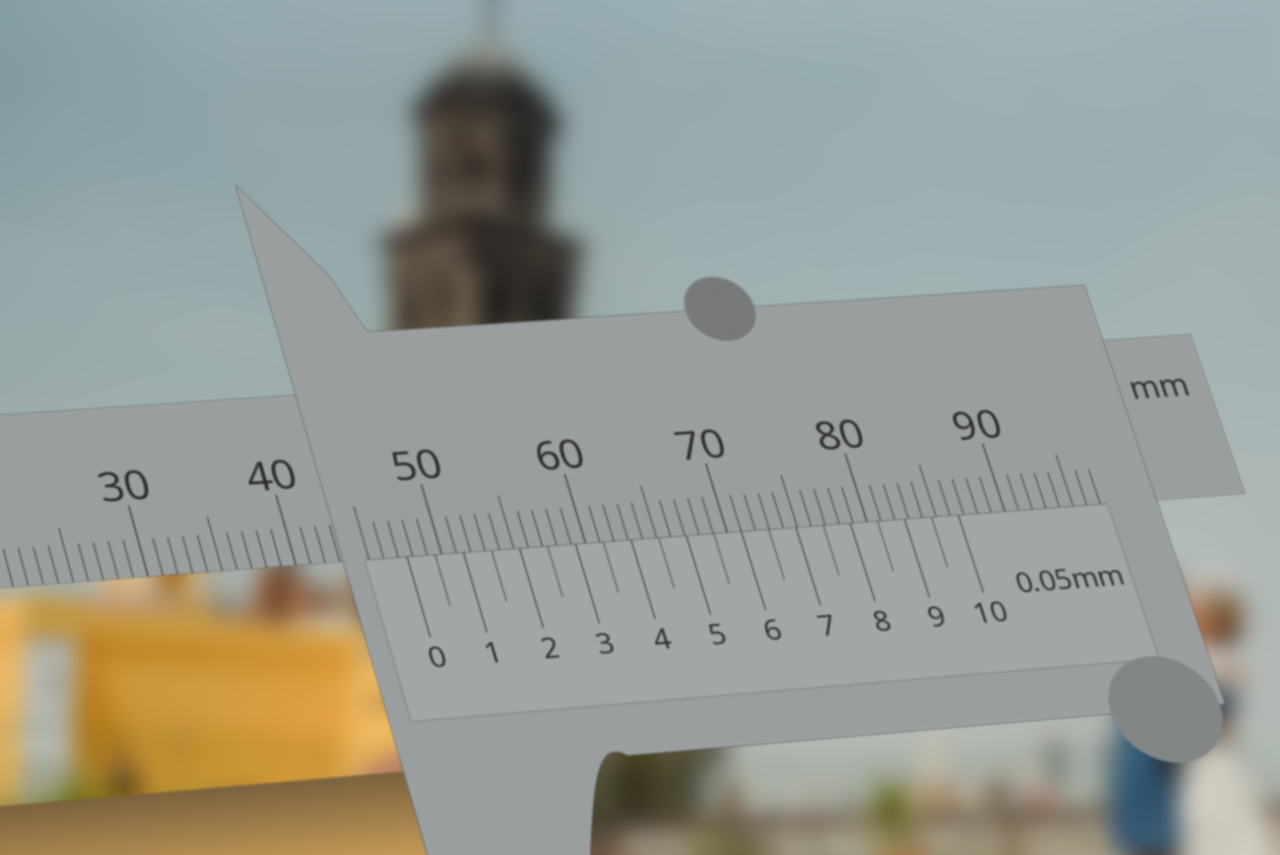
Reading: 47.6 mm
